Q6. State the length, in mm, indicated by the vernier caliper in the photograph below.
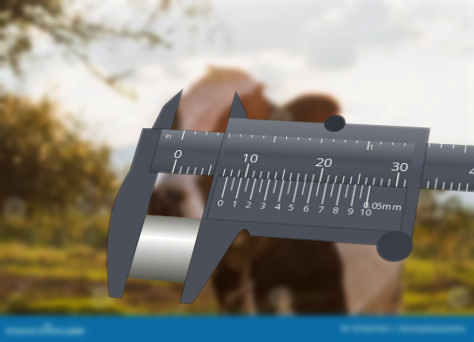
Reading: 7.6 mm
